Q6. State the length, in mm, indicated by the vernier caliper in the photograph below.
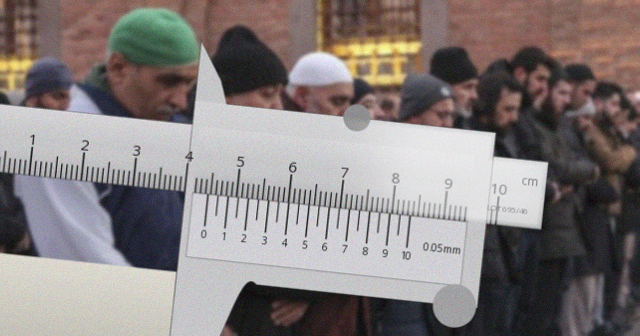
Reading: 44.5 mm
